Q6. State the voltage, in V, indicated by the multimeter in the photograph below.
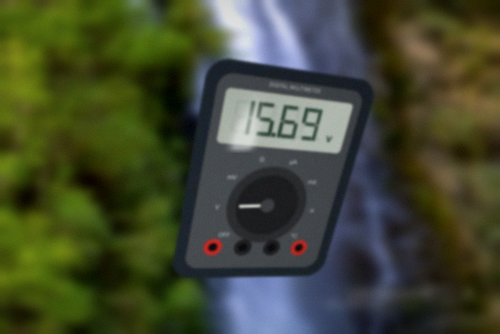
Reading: 15.69 V
